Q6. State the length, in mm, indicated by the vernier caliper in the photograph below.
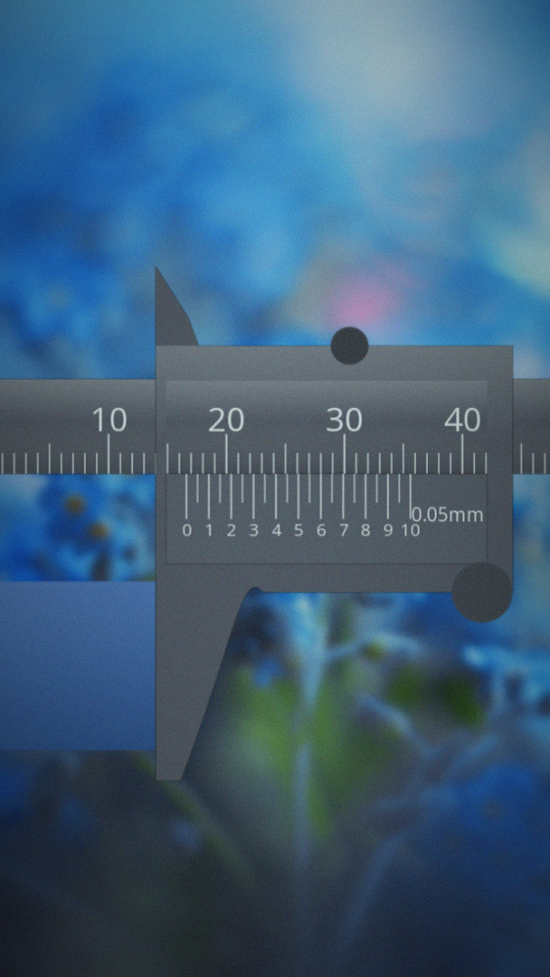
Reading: 16.6 mm
